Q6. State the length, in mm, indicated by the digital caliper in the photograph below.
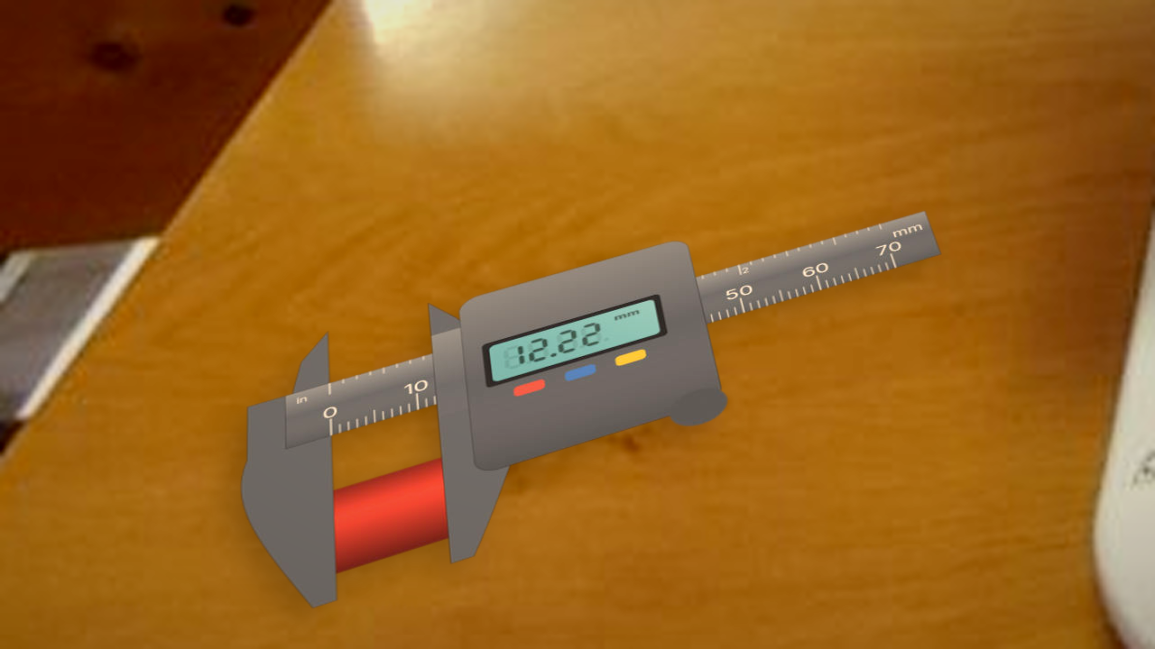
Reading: 12.22 mm
